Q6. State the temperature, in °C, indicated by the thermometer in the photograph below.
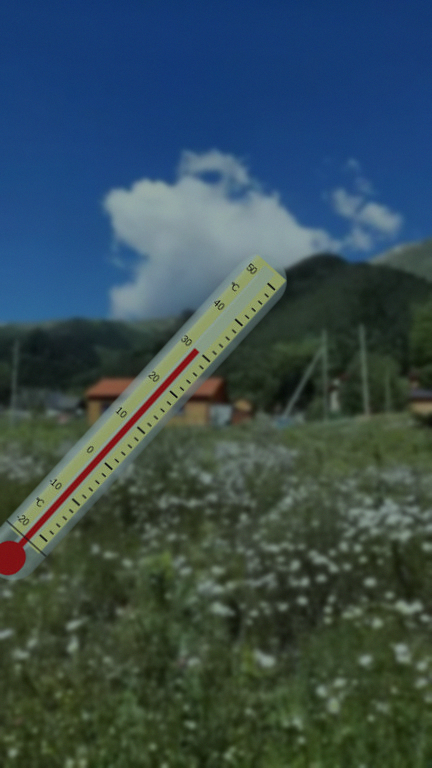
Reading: 30 °C
